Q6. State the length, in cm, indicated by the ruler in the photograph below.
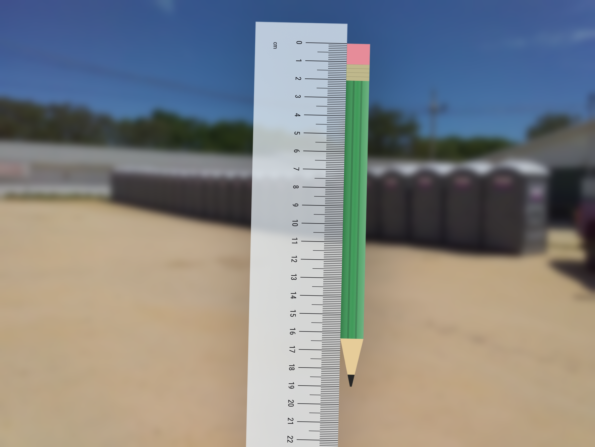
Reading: 19 cm
